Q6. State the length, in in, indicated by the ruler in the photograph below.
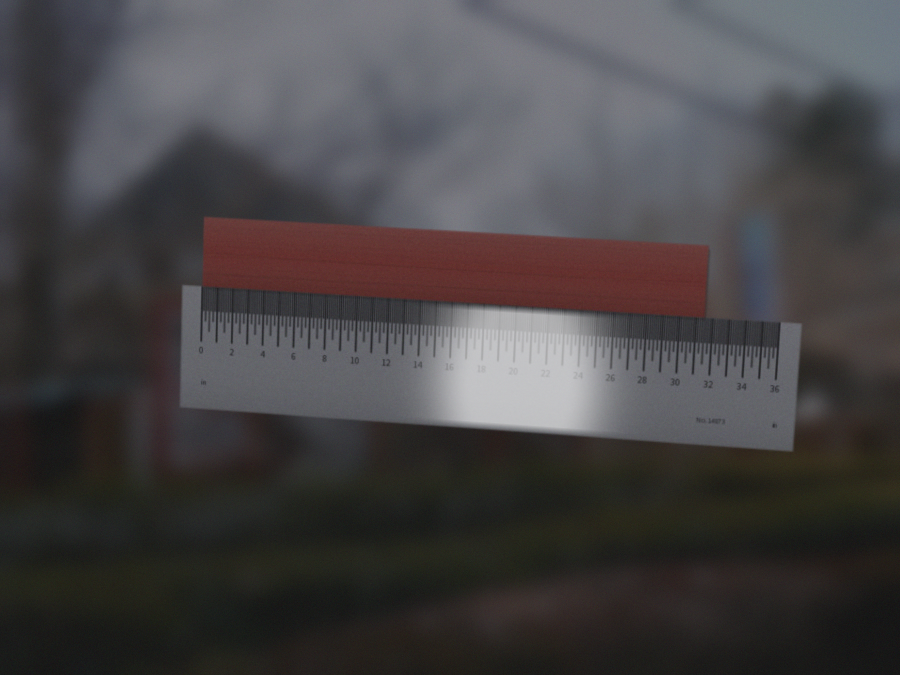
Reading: 31.5 in
